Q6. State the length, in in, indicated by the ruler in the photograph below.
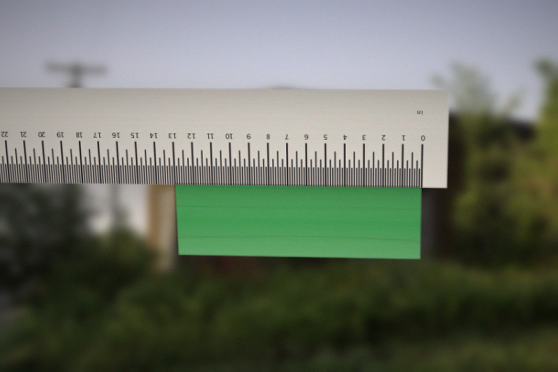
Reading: 13 in
